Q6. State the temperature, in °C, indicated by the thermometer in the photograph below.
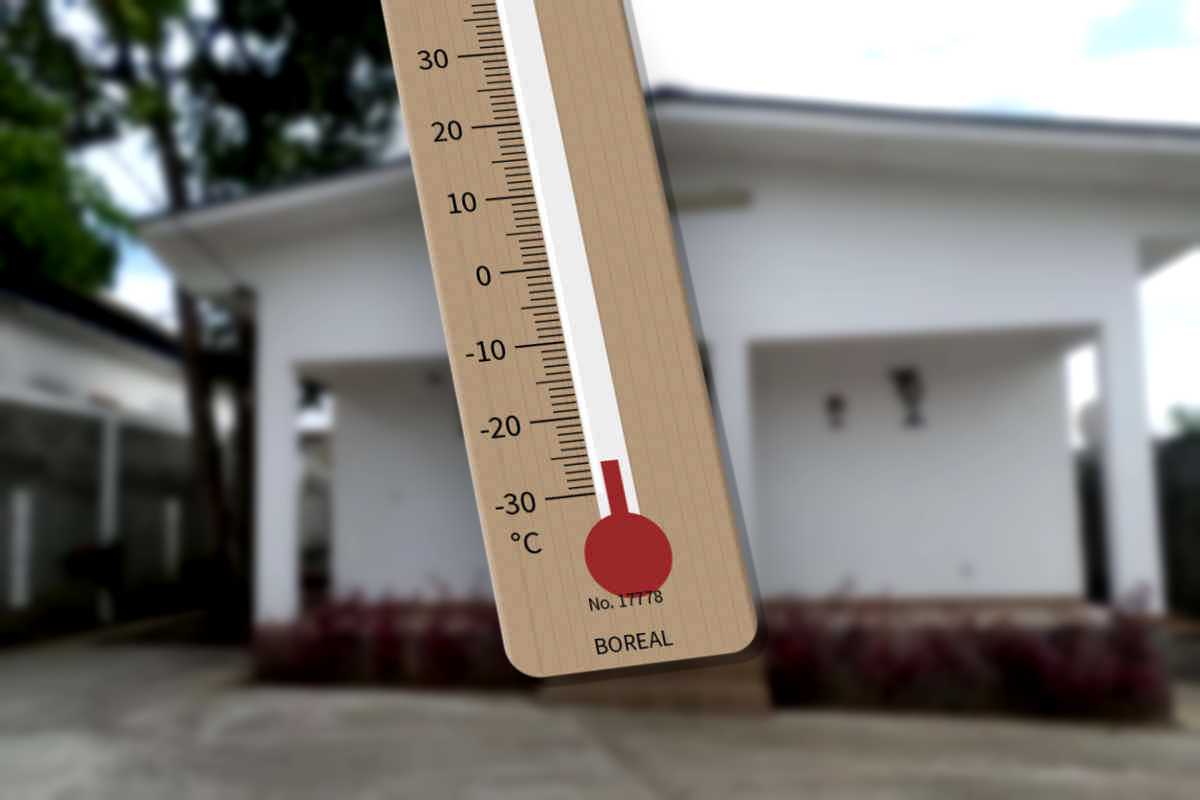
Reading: -26 °C
